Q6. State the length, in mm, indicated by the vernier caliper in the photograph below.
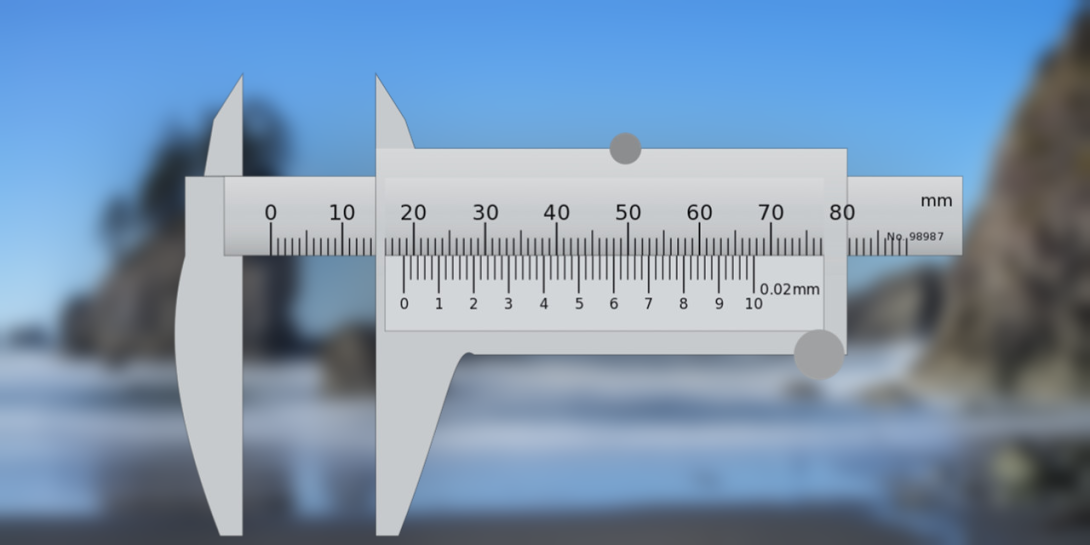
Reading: 18.6 mm
